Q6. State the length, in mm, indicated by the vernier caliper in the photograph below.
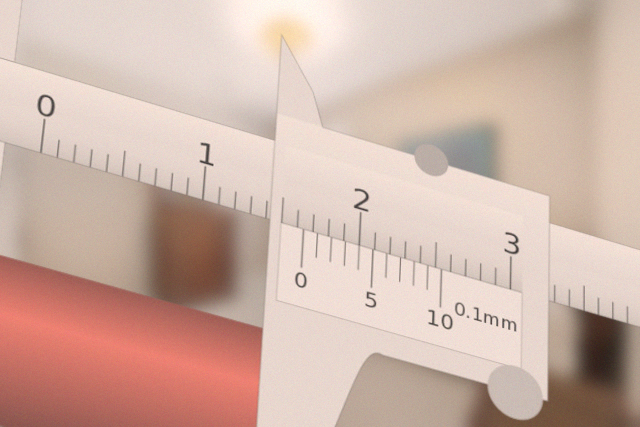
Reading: 16.4 mm
